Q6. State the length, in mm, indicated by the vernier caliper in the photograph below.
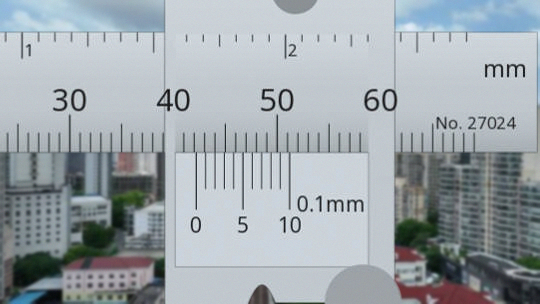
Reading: 42.2 mm
